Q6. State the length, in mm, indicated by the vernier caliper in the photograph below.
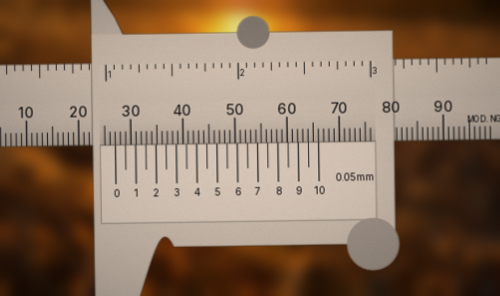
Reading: 27.0 mm
